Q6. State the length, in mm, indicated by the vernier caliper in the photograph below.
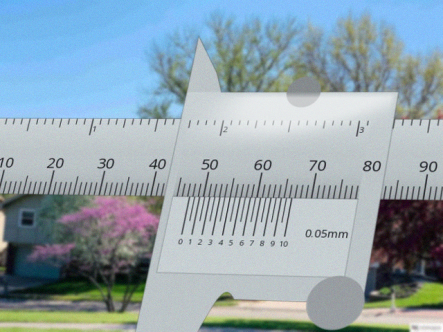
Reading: 47.4 mm
